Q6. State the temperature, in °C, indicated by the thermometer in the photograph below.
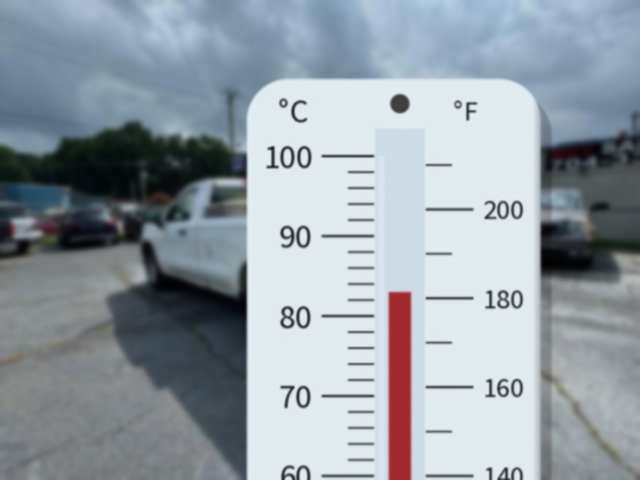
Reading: 83 °C
